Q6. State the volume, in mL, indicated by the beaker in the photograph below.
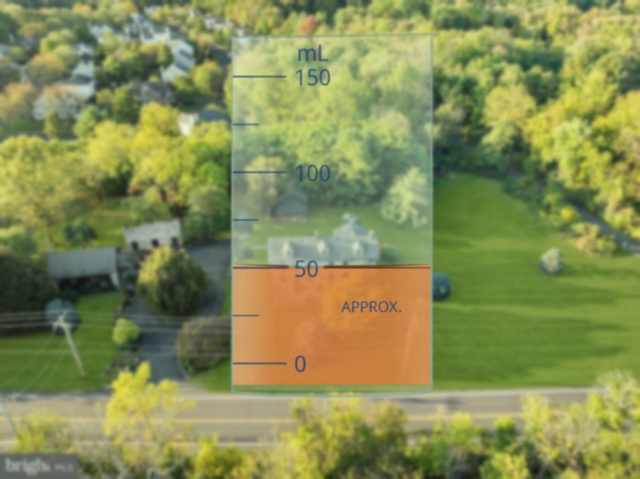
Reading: 50 mL
